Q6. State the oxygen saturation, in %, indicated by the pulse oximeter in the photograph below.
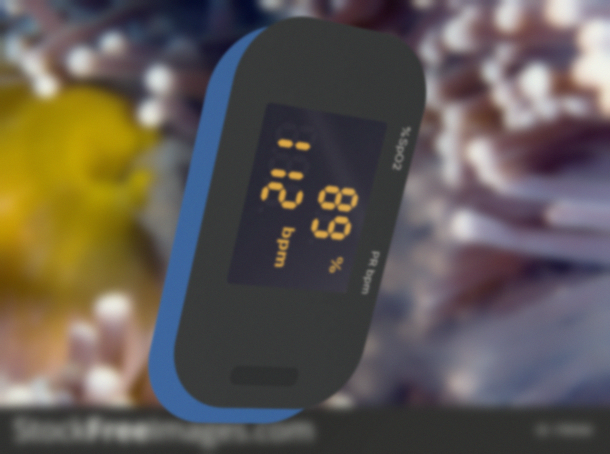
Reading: 89 %
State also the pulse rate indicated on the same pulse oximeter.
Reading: 112 bpm
